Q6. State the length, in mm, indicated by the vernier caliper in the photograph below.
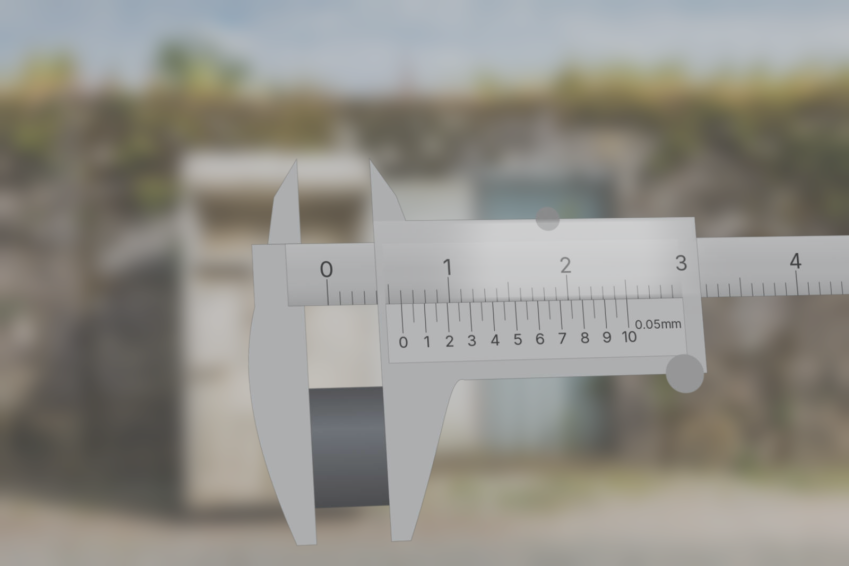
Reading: 6.0 mm
